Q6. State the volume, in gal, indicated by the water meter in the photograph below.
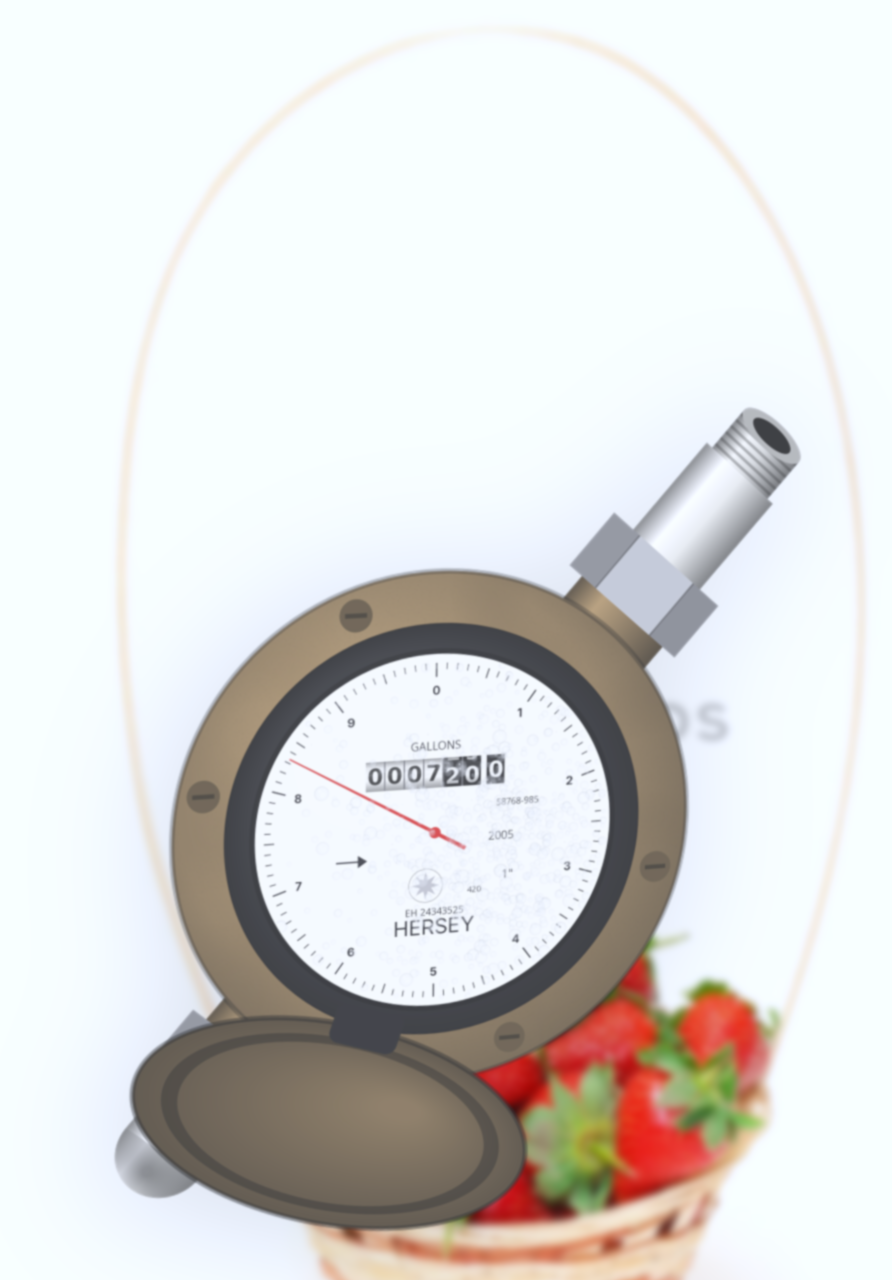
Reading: 7198.3 gal
